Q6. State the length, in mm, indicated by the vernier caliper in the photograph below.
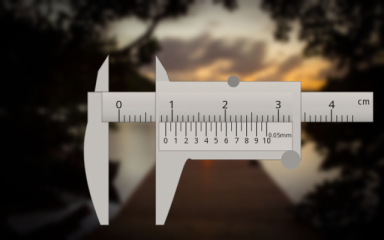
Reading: 8.8 mm
